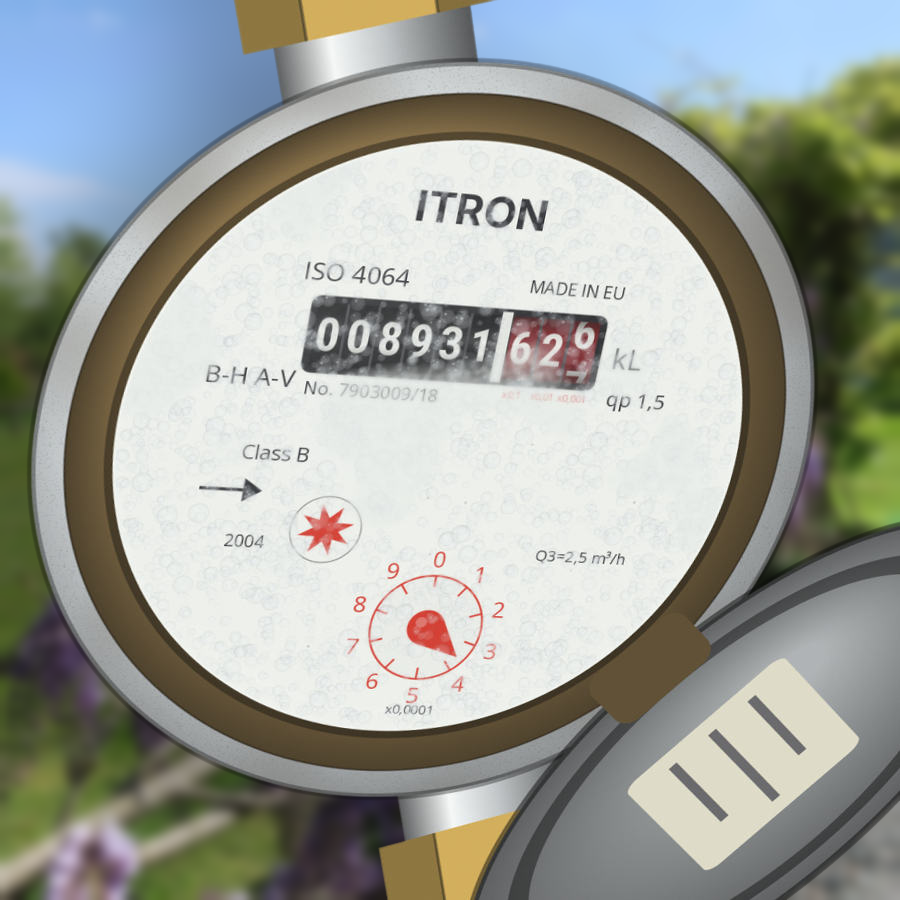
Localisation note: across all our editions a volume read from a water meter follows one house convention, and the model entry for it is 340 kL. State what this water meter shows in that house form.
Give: 8931.6263 kL
